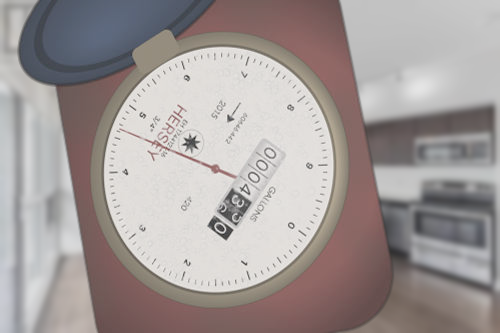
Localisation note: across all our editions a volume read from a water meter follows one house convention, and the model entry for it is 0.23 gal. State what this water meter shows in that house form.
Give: 4354.6 gal
